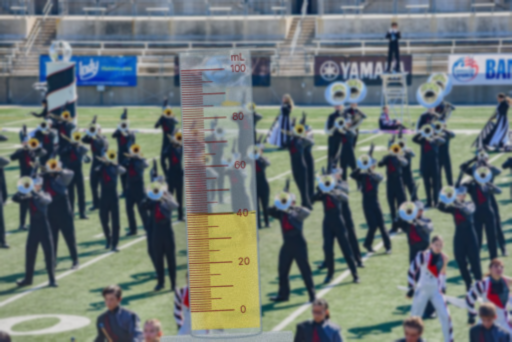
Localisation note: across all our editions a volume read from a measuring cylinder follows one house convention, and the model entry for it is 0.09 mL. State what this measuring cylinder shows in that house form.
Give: 40 mL
